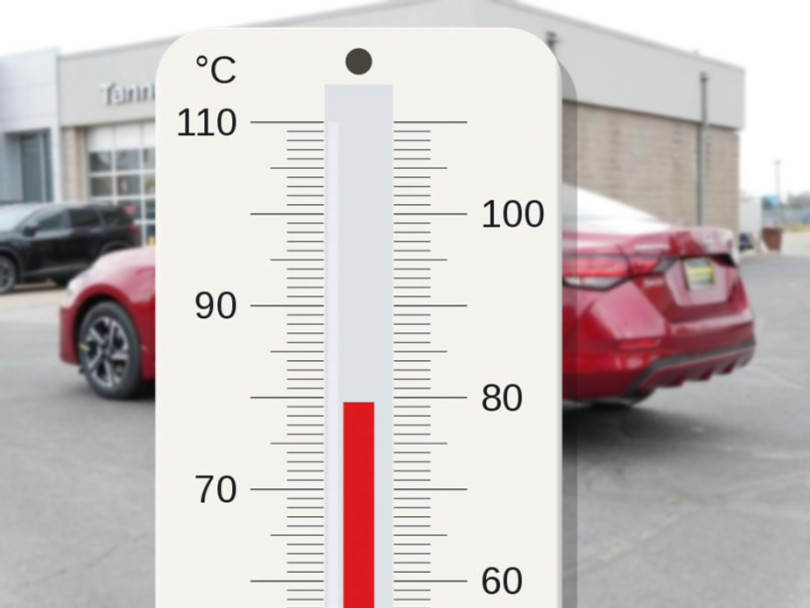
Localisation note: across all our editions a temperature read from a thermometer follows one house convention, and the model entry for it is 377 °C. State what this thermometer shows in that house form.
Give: 79.5 °C
